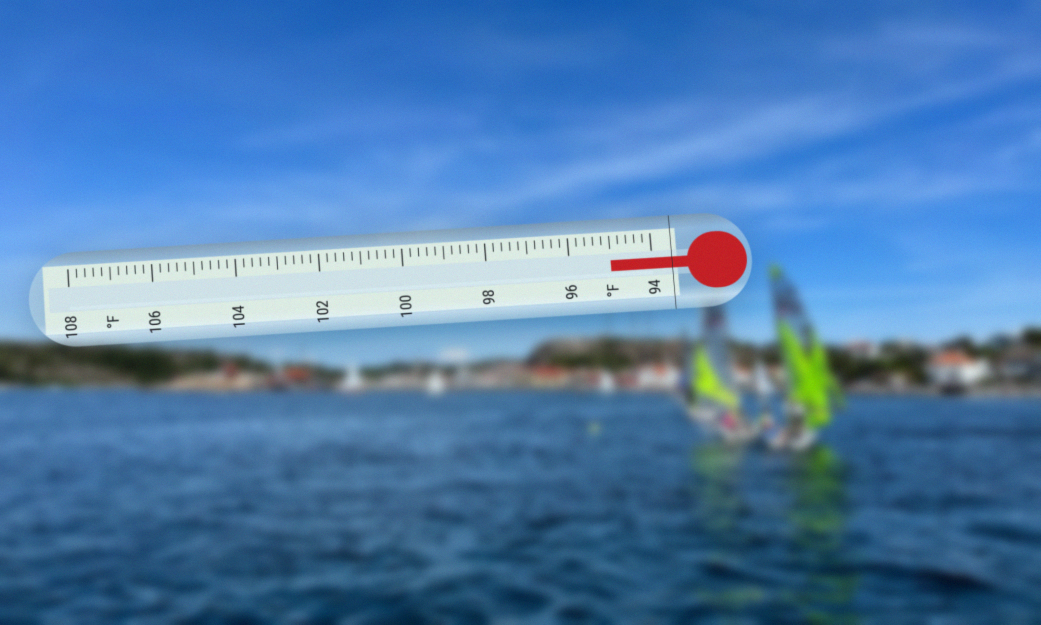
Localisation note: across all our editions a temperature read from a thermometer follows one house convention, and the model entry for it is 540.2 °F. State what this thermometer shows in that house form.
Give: 95 °F
